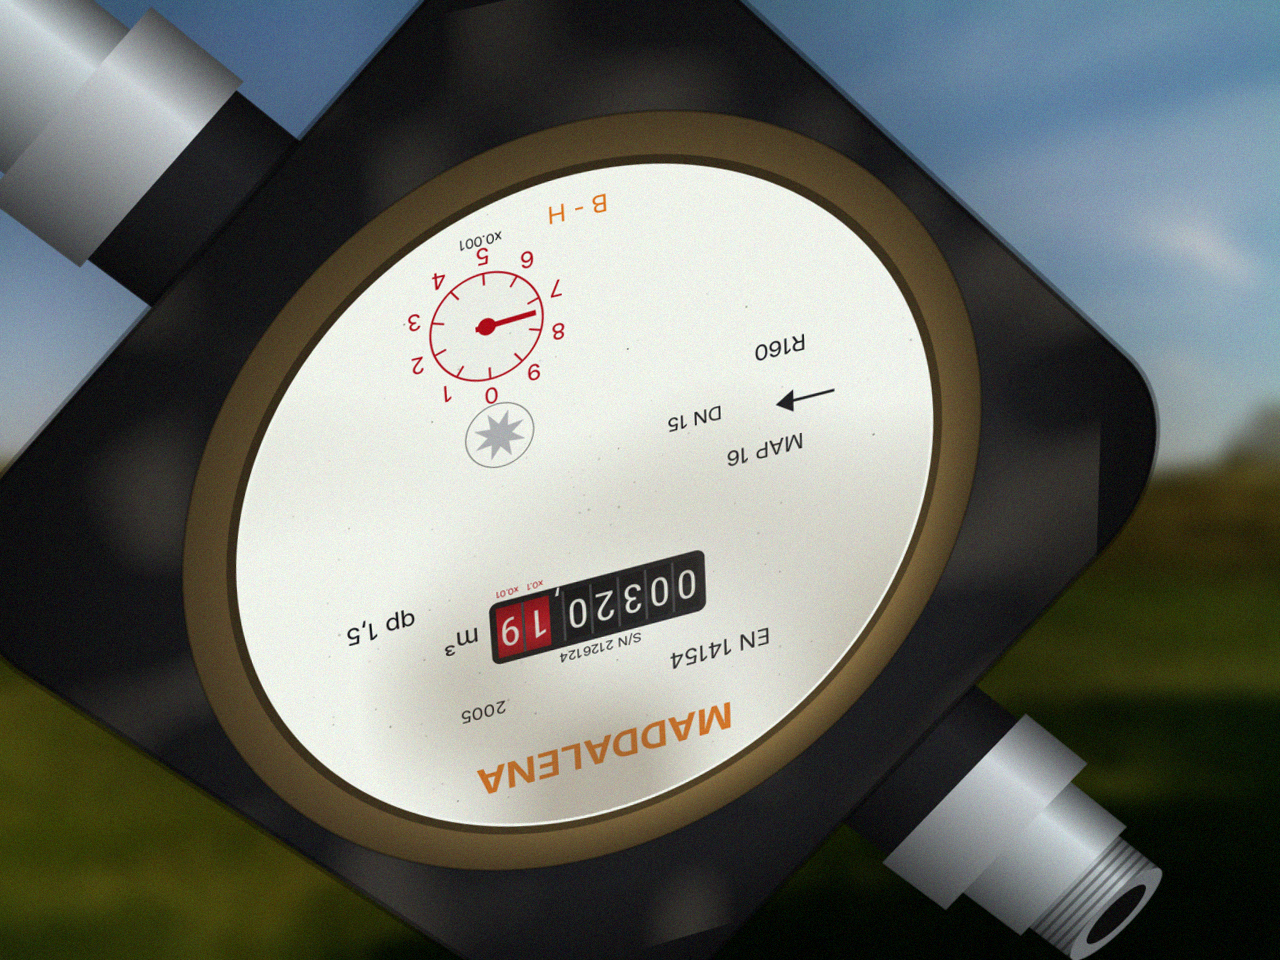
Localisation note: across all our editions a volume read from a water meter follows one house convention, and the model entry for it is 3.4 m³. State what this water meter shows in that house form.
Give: 320.197 m³
